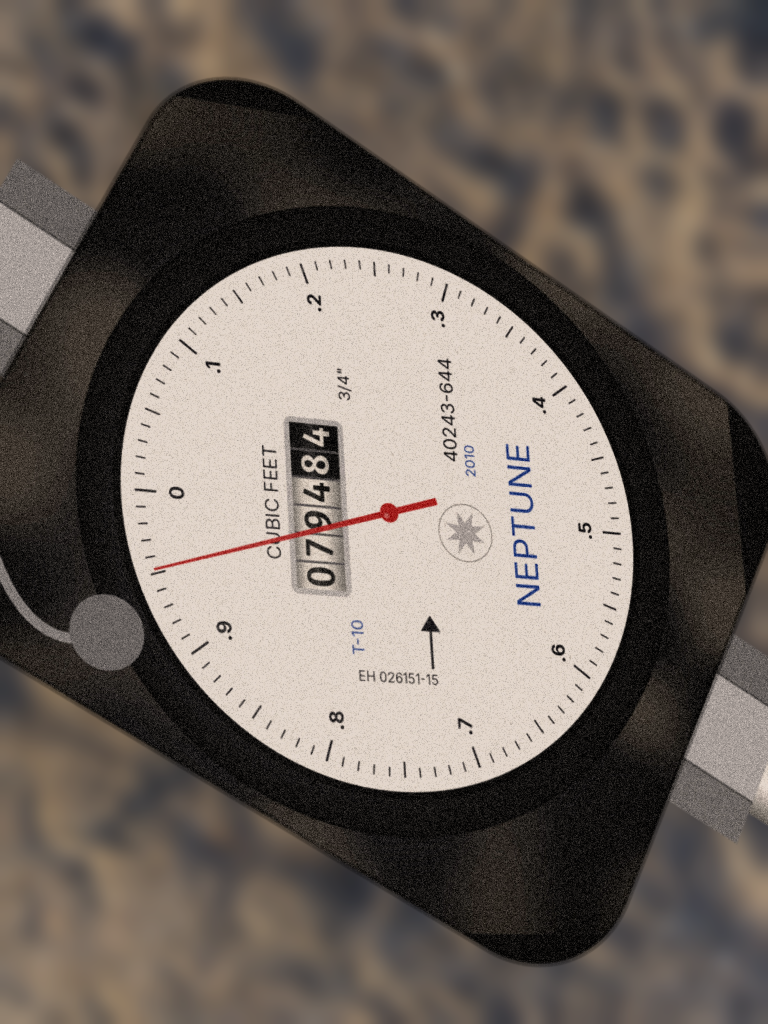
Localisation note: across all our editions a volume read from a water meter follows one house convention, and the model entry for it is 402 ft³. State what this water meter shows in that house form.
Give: 79483.95 ft³
